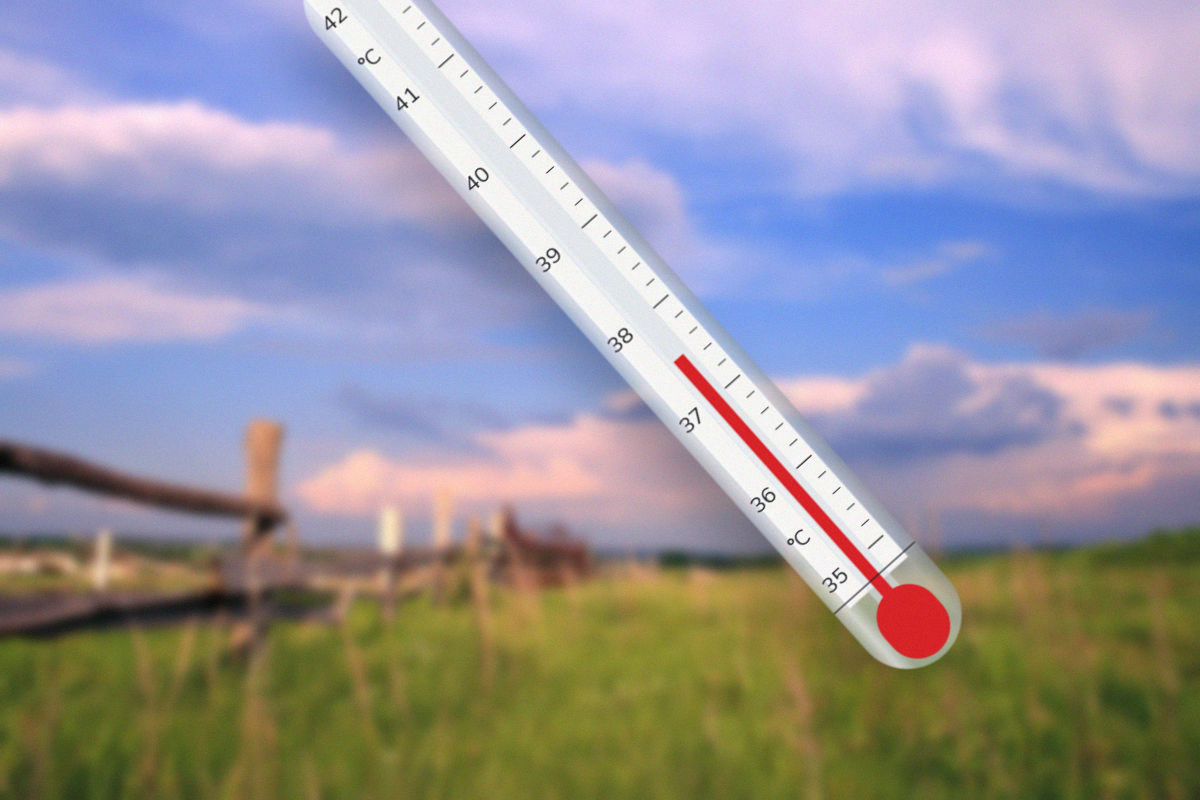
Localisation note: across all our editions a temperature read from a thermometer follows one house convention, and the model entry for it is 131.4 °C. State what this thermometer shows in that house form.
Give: 37.5 °C
